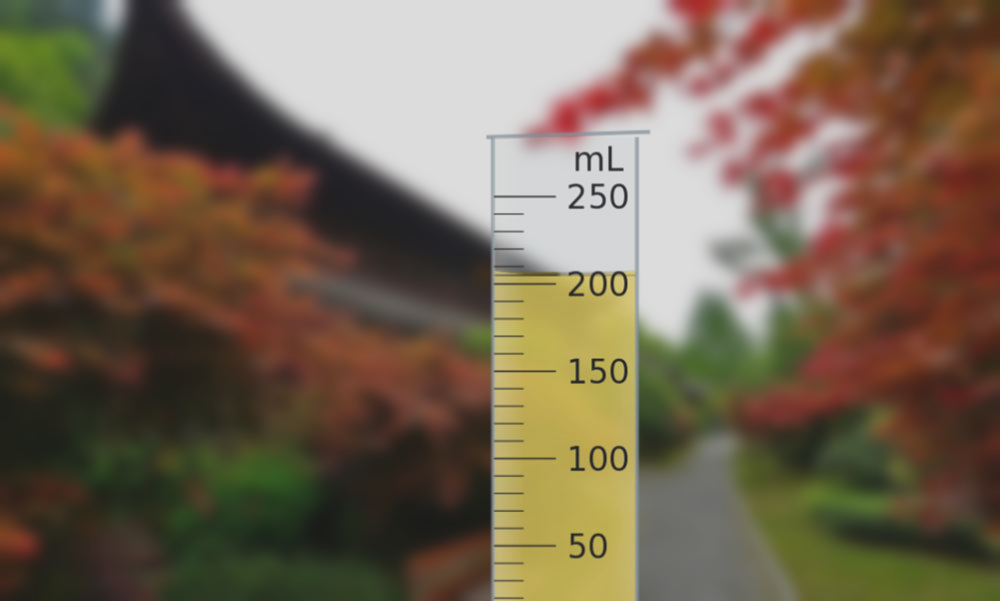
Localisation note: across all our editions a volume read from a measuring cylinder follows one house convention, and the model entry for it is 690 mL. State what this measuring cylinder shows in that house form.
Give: 205 mL
